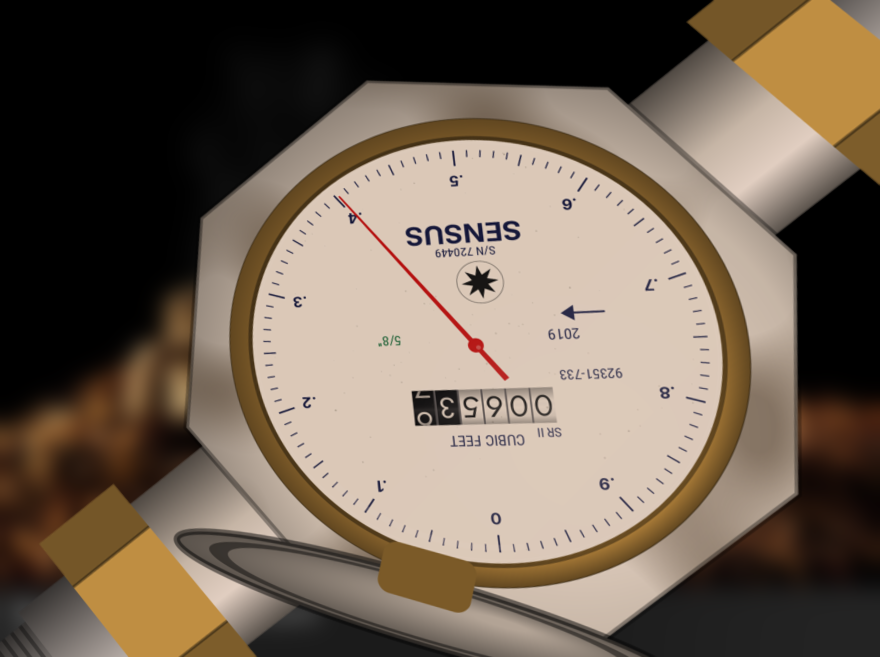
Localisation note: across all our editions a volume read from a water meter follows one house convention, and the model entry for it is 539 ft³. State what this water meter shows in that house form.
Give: 6536.40 ft³
